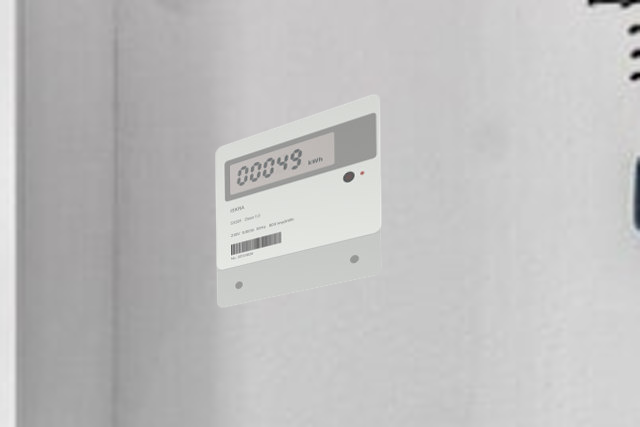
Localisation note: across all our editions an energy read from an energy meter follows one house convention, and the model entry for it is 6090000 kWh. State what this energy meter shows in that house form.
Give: 49 kWh
